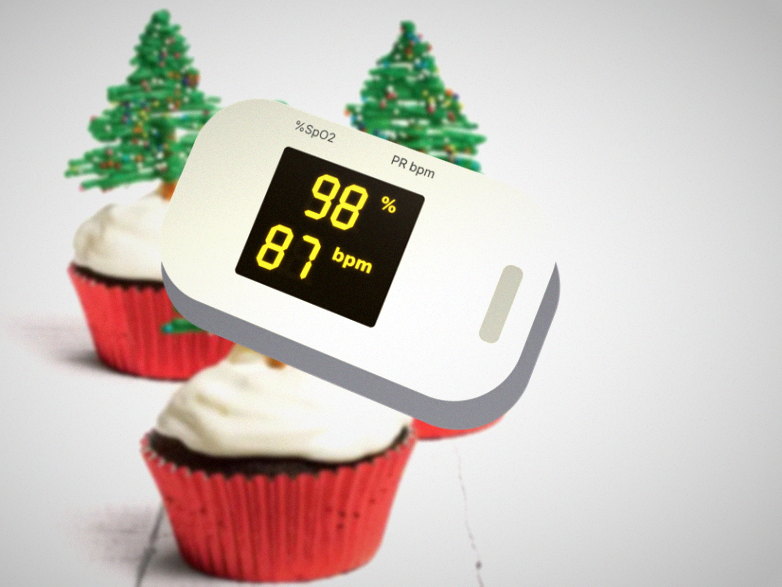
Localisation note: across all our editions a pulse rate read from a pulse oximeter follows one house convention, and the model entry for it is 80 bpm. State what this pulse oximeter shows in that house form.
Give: 87 bpm
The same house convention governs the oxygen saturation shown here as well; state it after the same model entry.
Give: 98 %
